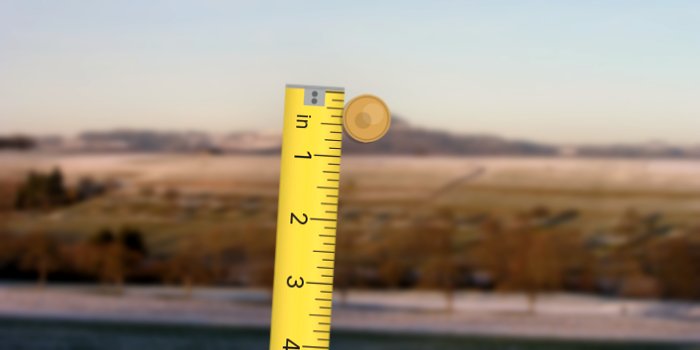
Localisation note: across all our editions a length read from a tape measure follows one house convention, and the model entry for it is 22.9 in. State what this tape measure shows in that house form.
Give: 0.75 in
